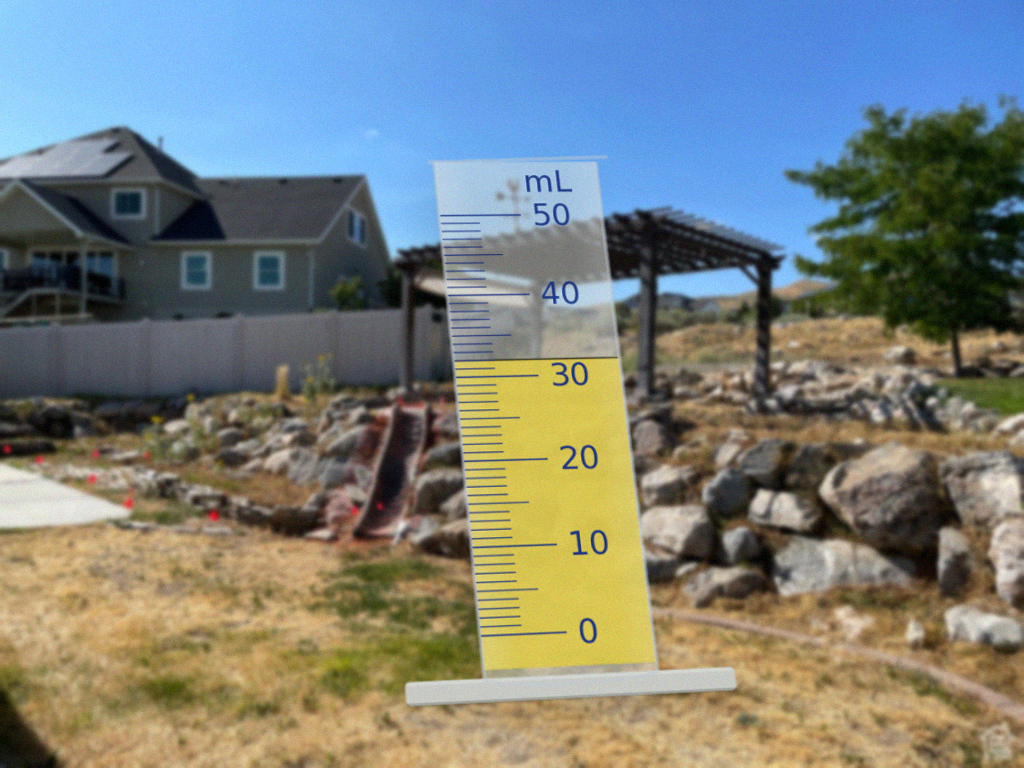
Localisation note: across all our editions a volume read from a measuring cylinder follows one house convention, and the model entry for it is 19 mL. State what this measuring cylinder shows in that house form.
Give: 32 mL
